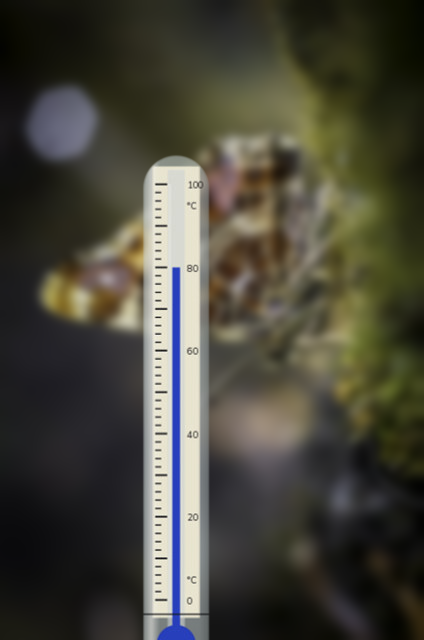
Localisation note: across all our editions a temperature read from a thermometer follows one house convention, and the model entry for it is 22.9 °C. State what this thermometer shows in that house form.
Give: 80 °C
